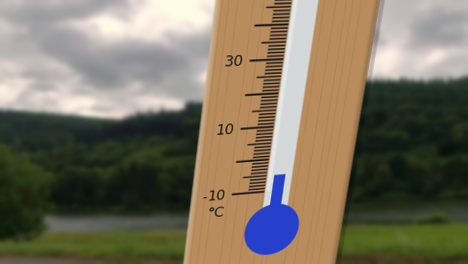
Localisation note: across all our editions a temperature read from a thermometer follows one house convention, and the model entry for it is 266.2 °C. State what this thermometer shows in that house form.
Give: -5 °C
